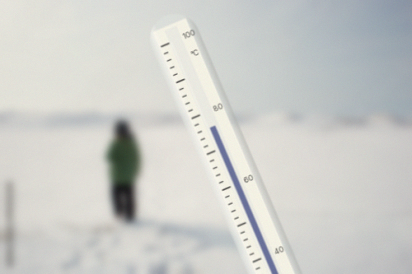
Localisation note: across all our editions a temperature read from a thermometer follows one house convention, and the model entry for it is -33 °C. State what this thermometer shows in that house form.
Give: 76 °C
